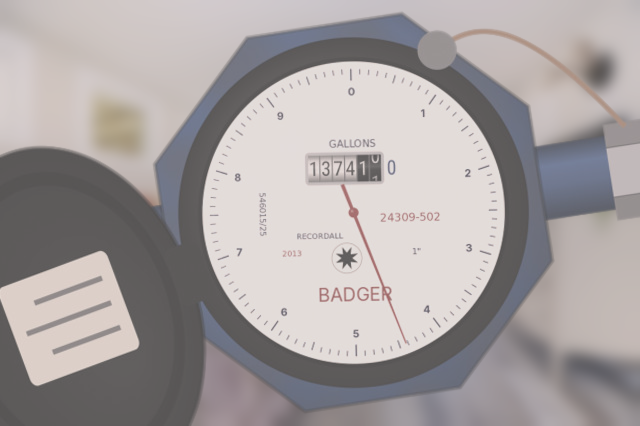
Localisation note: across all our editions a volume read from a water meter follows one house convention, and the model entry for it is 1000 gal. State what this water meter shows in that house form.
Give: 1374104.4 gal
